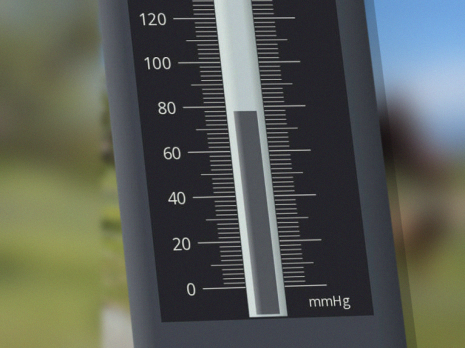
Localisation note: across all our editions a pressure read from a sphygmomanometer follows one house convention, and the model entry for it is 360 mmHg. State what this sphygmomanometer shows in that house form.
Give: 78 mmHg
